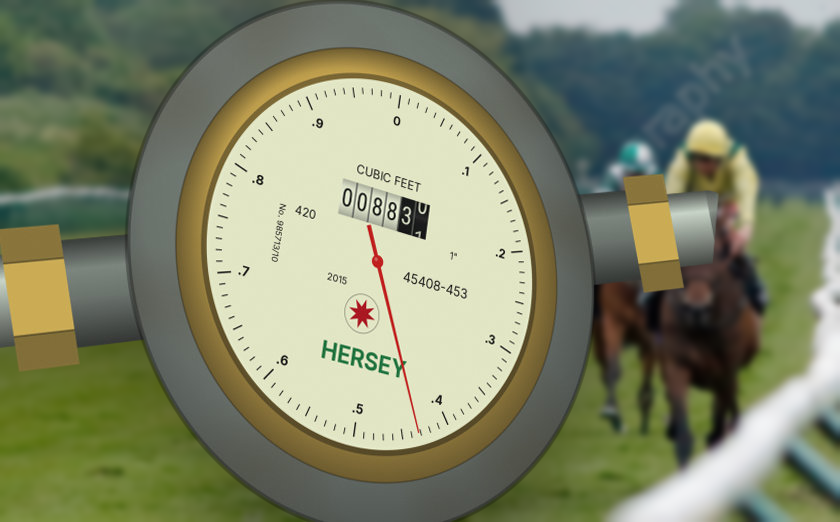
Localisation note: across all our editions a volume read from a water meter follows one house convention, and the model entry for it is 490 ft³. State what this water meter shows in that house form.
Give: 8830.43 ft³
